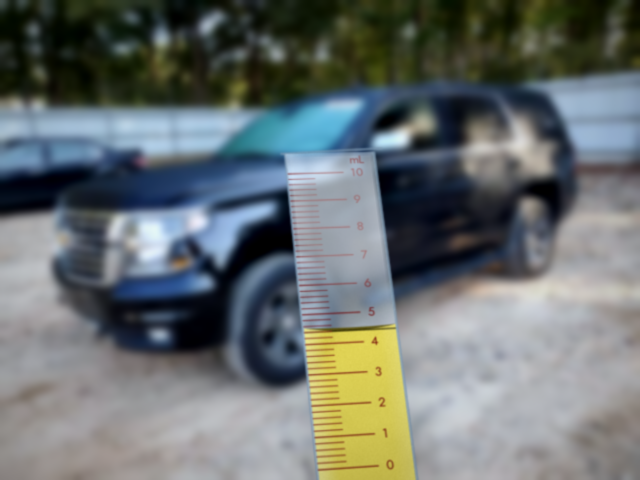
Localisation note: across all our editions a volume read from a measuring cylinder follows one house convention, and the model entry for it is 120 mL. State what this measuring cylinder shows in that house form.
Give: 4.4 mL
